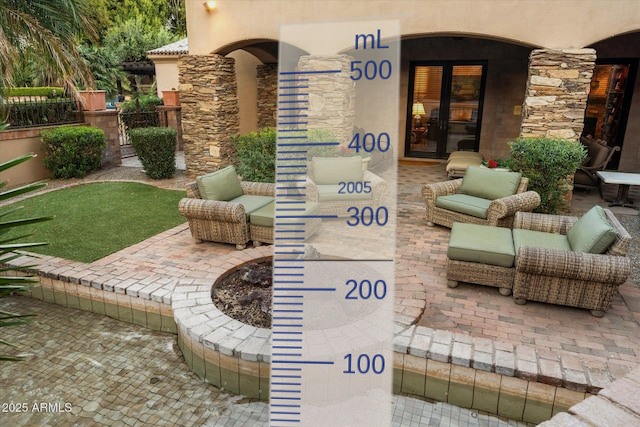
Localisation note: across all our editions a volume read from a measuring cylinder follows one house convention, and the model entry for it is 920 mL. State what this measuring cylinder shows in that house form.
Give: 240 mL
